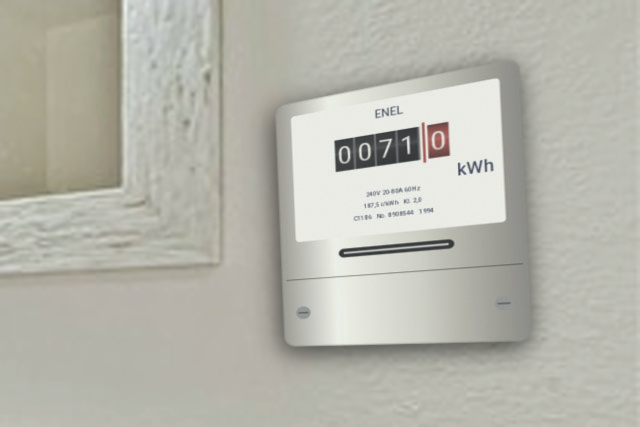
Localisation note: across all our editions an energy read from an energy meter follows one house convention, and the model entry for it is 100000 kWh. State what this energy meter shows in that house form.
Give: 71.0 kWh
